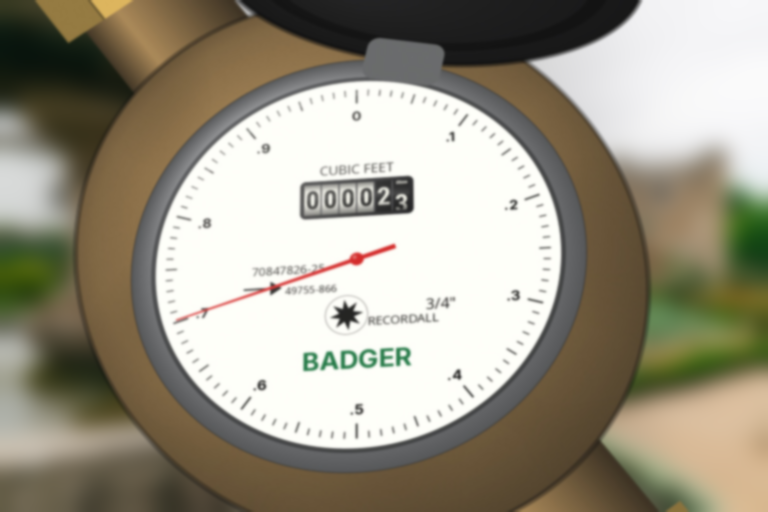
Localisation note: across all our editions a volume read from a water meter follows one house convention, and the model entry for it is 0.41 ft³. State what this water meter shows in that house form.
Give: 22.70 ft³
